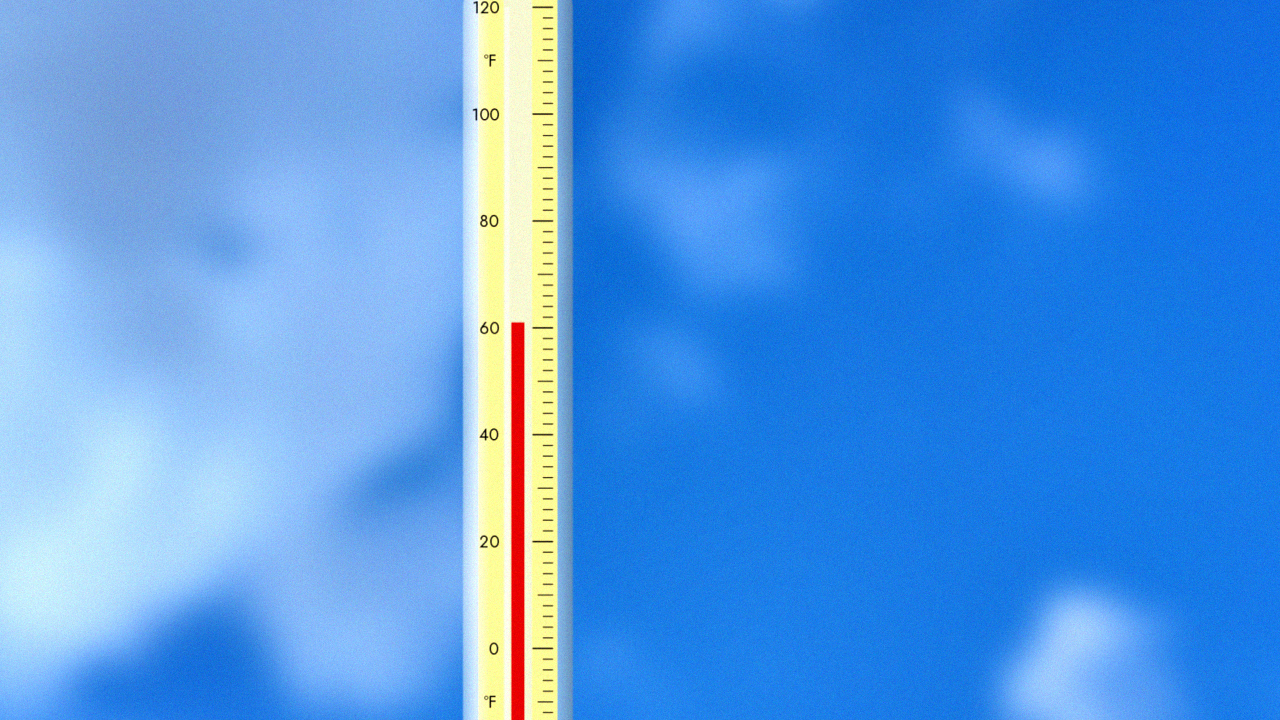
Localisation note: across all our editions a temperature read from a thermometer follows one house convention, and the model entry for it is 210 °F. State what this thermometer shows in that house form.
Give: 61 °F
